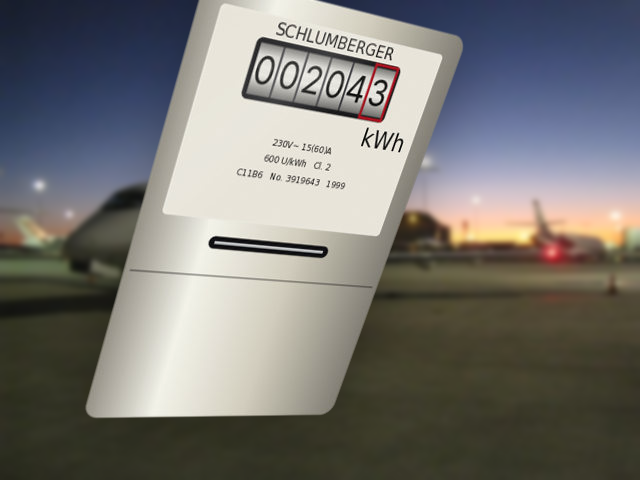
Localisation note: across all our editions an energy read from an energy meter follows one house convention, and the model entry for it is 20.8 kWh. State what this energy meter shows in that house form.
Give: 204.3 kWh
